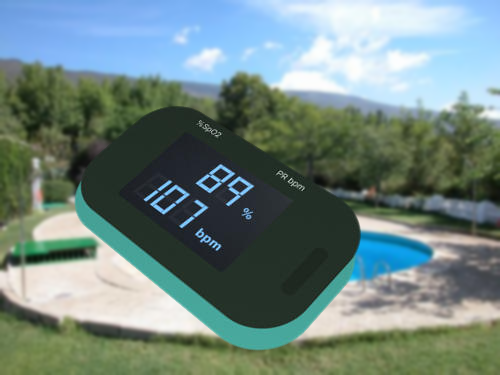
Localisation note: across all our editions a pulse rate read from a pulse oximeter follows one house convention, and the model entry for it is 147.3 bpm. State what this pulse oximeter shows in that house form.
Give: 107 bpm
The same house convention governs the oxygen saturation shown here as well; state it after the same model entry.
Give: 89 %
